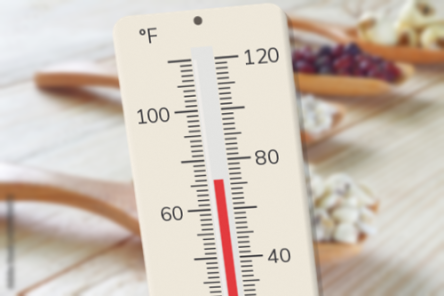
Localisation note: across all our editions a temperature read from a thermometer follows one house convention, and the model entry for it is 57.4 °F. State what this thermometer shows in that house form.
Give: 72 °F
